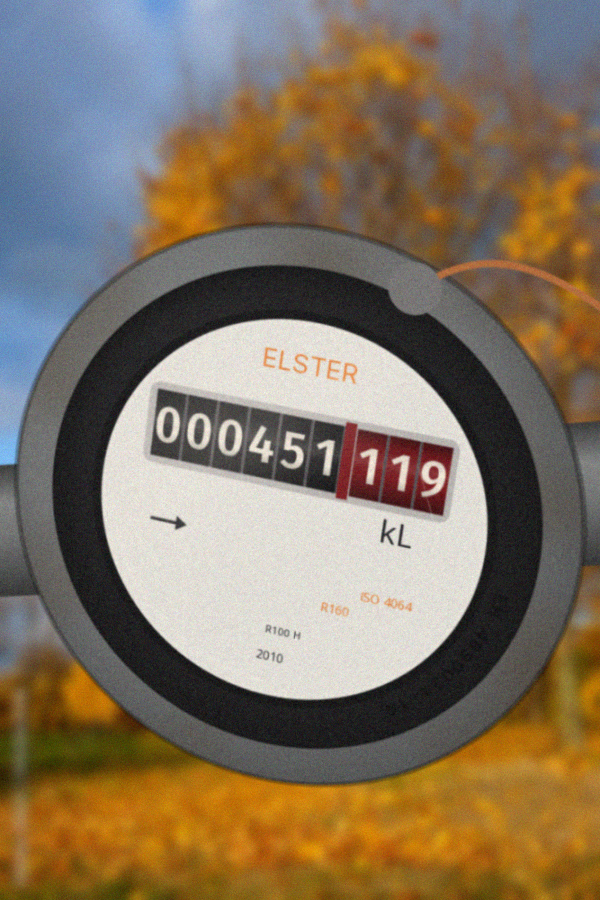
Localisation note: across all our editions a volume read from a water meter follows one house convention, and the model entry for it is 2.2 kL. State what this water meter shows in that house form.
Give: 451.119 kL
